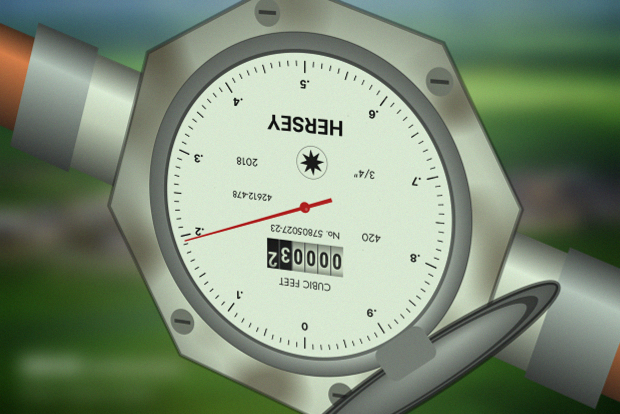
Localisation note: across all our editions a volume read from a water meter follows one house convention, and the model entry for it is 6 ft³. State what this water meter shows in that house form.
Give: 32.19 ft³
